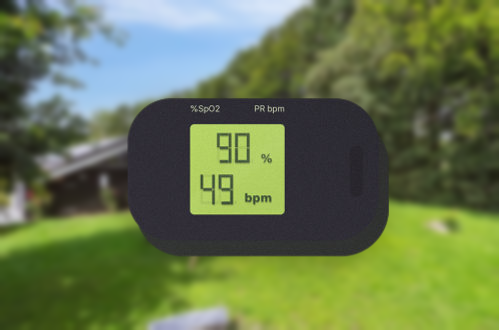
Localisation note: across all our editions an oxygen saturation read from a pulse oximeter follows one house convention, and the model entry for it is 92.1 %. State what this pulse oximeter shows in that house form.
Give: 90 %
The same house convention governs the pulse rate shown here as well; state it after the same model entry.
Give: 49 bpm
